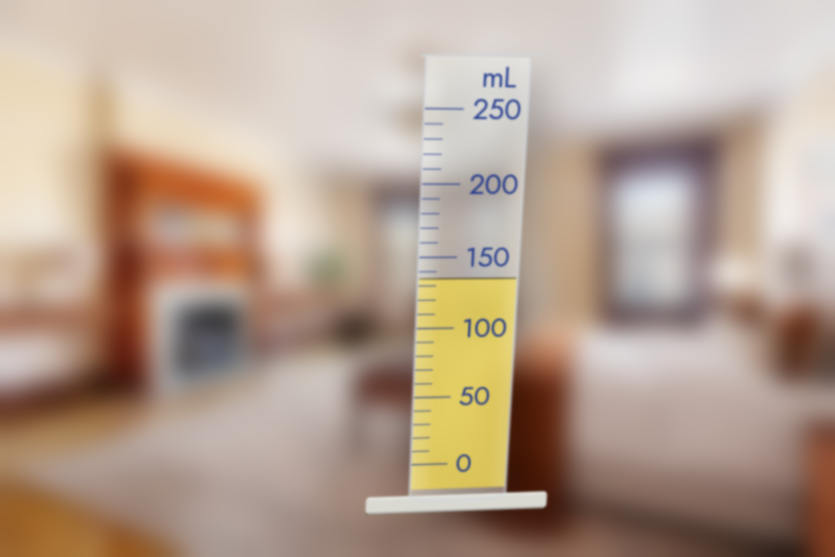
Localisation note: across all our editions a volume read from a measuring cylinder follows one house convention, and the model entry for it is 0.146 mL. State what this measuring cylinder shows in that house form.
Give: 135 mL
